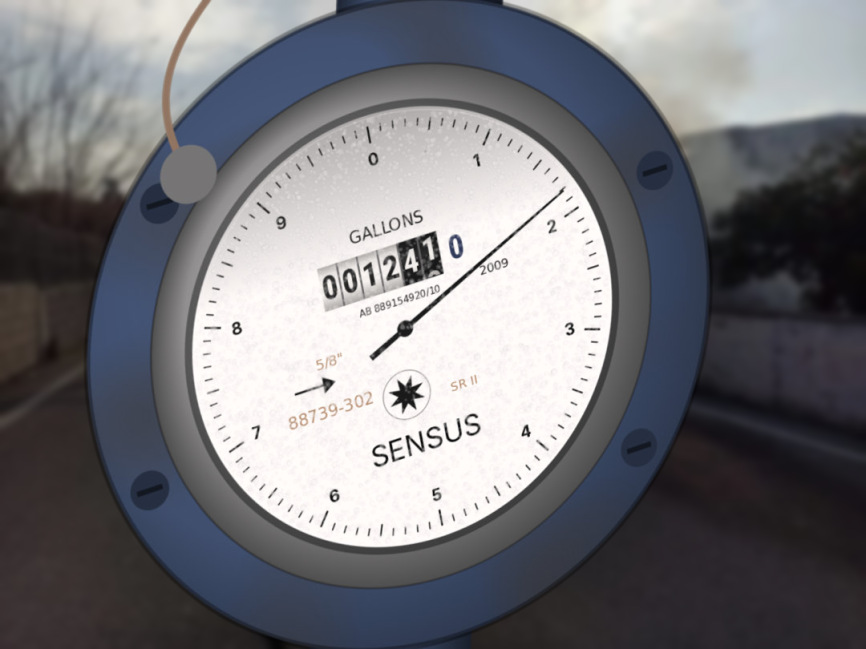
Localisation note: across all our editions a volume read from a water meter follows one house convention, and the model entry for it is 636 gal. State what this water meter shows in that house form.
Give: 12411.8 gal
